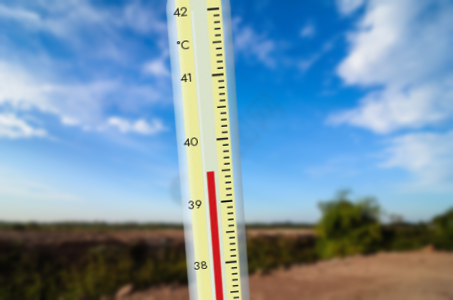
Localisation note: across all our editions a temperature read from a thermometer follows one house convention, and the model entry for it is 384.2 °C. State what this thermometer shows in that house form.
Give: 39.5 °C
